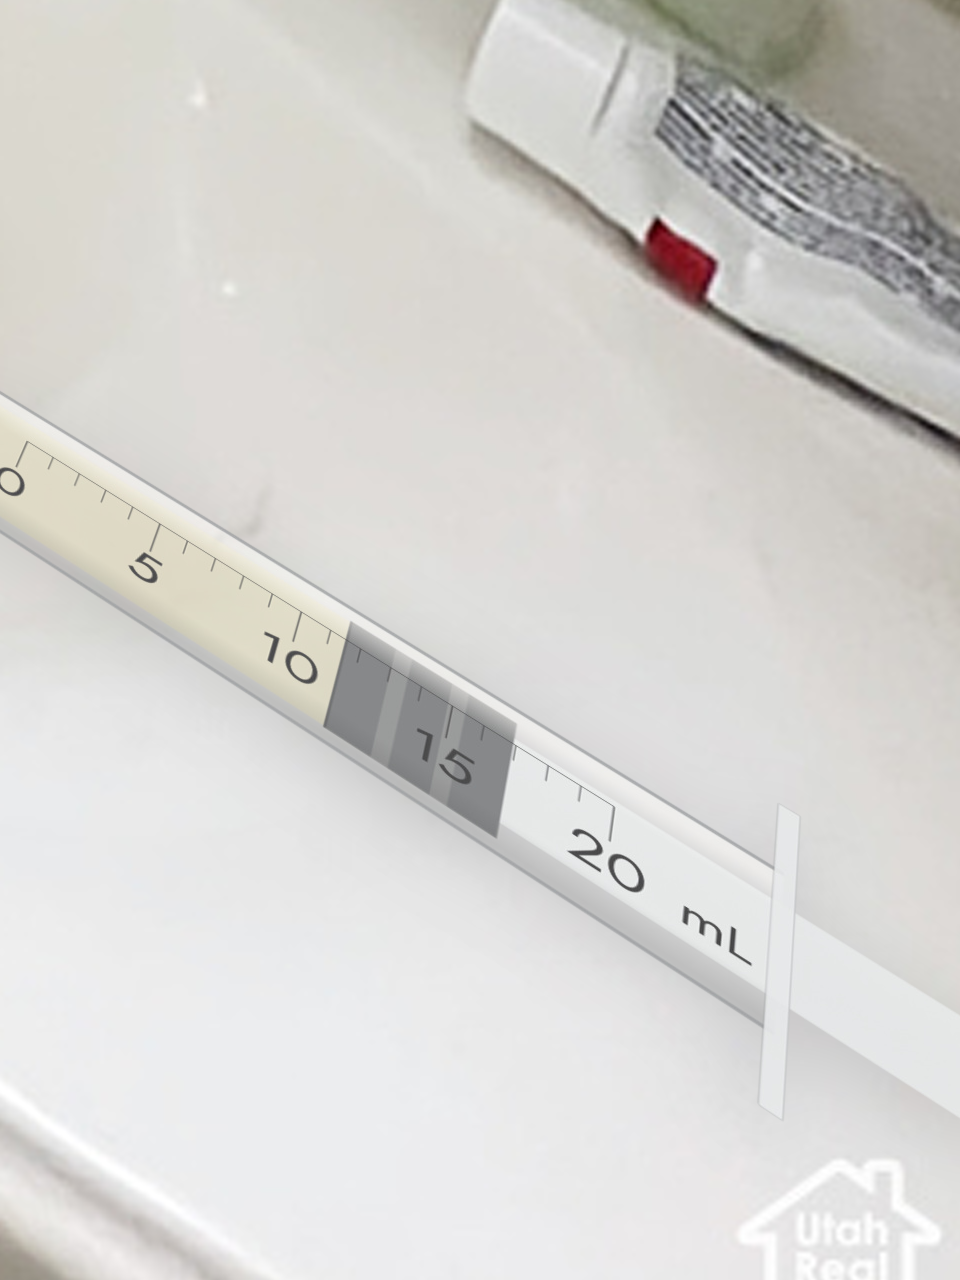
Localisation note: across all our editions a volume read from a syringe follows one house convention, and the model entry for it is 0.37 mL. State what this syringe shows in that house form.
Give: 11.5 mL
